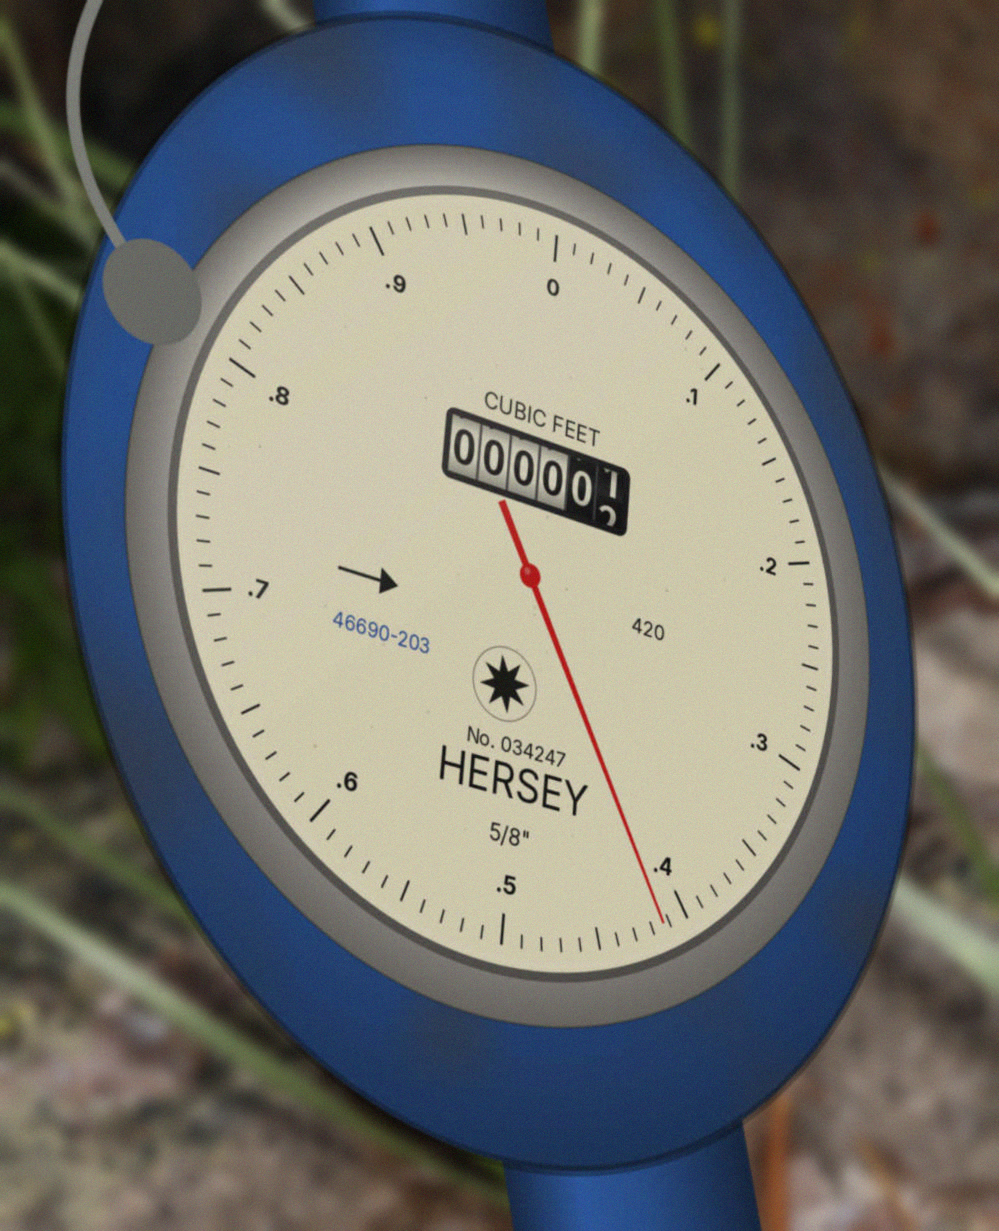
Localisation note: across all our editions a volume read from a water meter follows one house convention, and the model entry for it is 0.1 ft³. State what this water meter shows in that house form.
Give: 1.41 ft³
